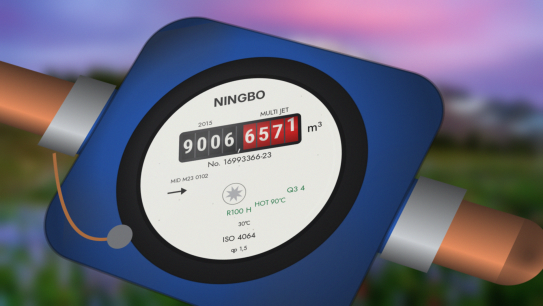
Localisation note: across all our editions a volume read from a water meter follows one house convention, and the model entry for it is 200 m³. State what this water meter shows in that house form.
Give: 9006.6571 m³
